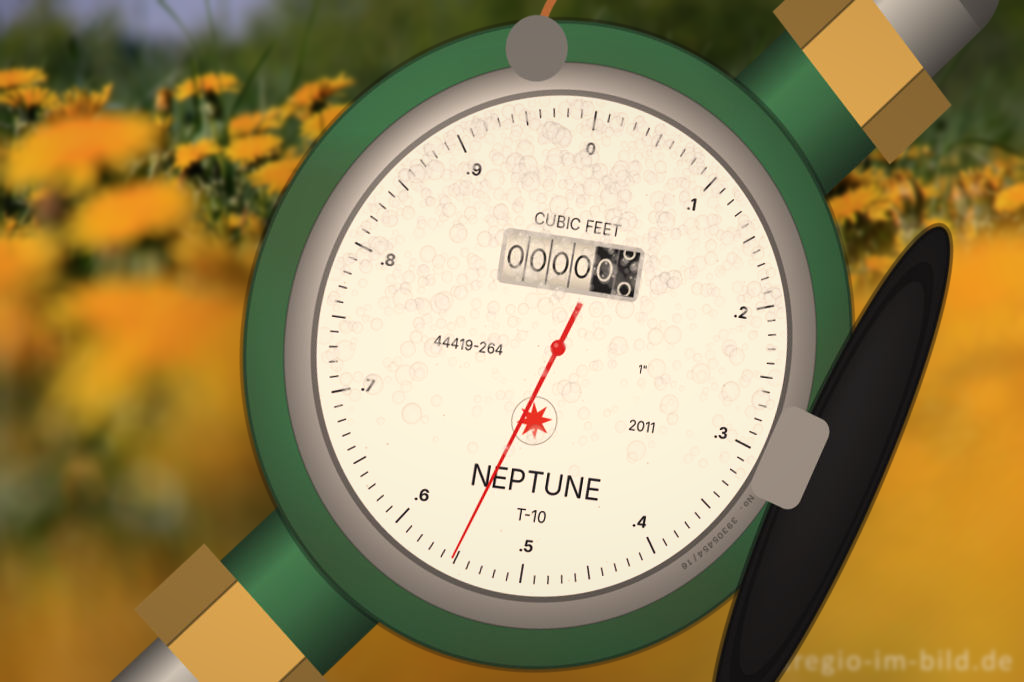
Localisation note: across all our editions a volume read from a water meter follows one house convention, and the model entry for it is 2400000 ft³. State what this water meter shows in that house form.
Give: 8.55 ft³
